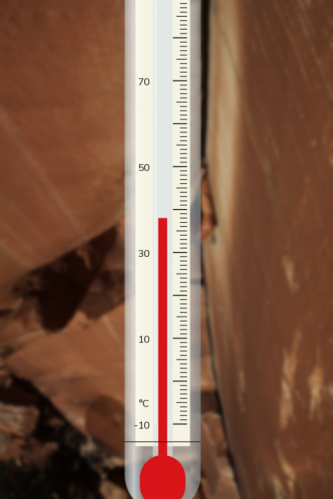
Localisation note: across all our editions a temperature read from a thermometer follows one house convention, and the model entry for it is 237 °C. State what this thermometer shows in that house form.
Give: 38 °C
